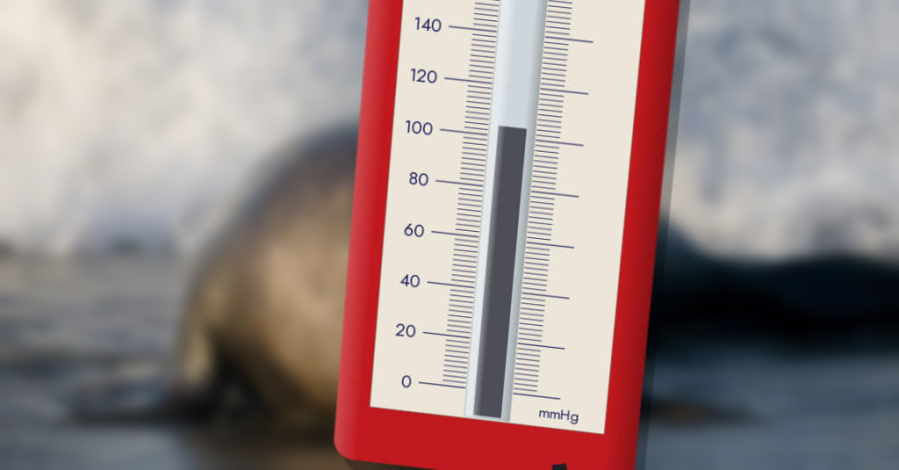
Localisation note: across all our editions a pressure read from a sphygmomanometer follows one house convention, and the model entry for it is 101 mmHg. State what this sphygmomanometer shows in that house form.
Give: 104 mmHg
